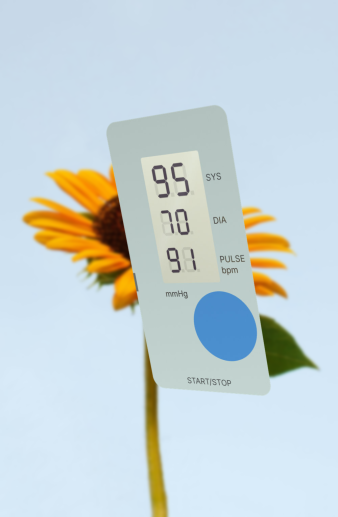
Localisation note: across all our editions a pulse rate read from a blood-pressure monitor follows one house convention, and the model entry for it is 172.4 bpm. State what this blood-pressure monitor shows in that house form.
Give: 91 bpm
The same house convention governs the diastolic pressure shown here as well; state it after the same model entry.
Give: 70 mmHg
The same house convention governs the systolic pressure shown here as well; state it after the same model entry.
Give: 95 mmHg
